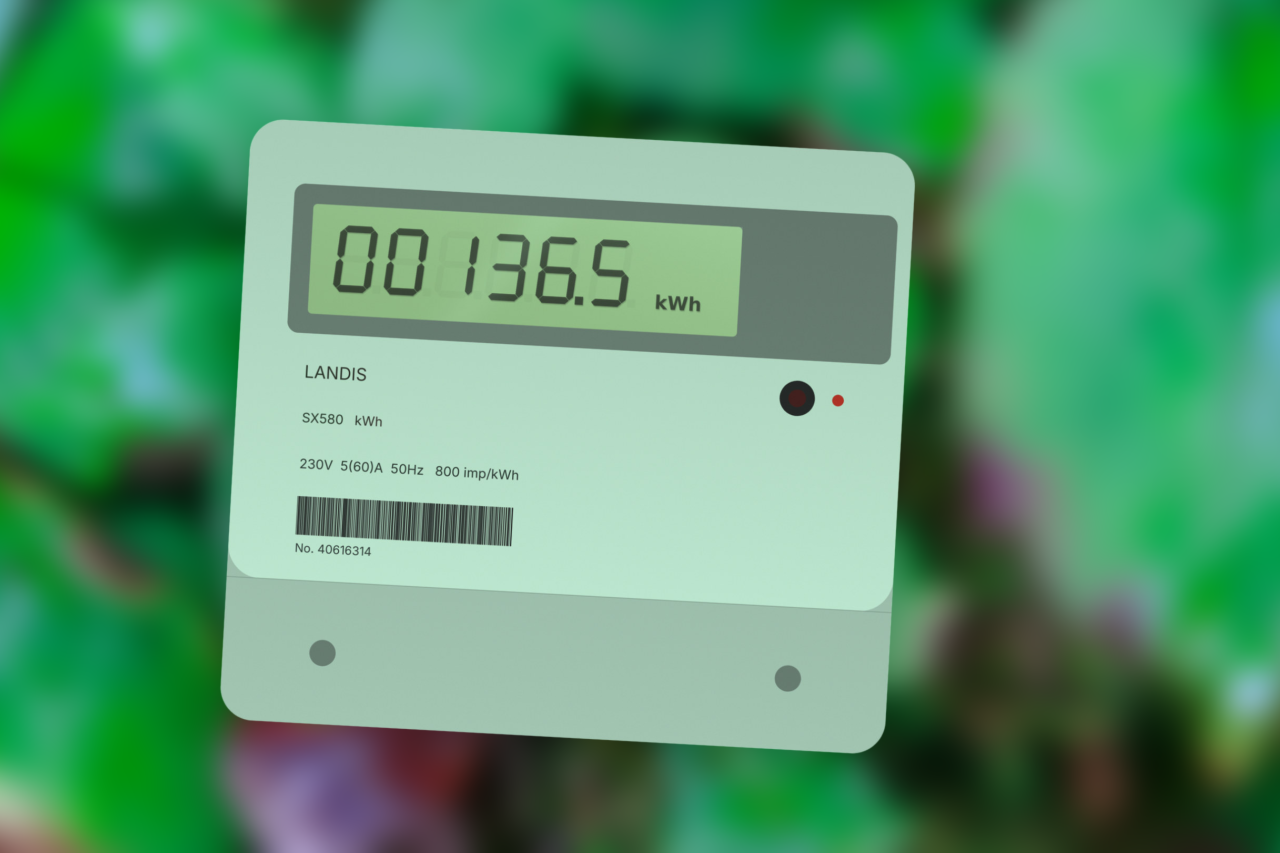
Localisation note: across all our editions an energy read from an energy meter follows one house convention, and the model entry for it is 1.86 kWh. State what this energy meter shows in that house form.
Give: 136.5 kWh
